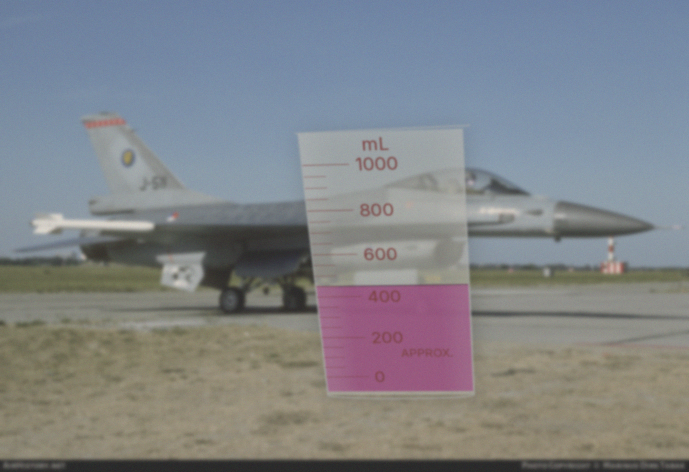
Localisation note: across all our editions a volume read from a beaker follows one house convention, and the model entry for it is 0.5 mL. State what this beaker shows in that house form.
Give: 450 mL
